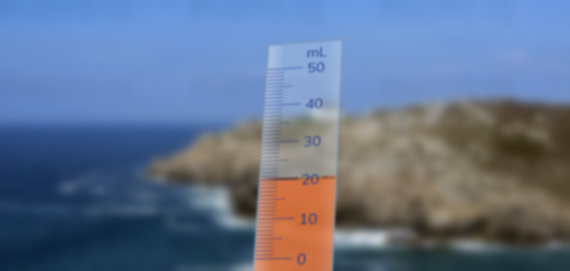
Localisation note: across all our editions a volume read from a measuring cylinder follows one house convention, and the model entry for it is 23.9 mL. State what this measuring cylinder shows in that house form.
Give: 20 mL
